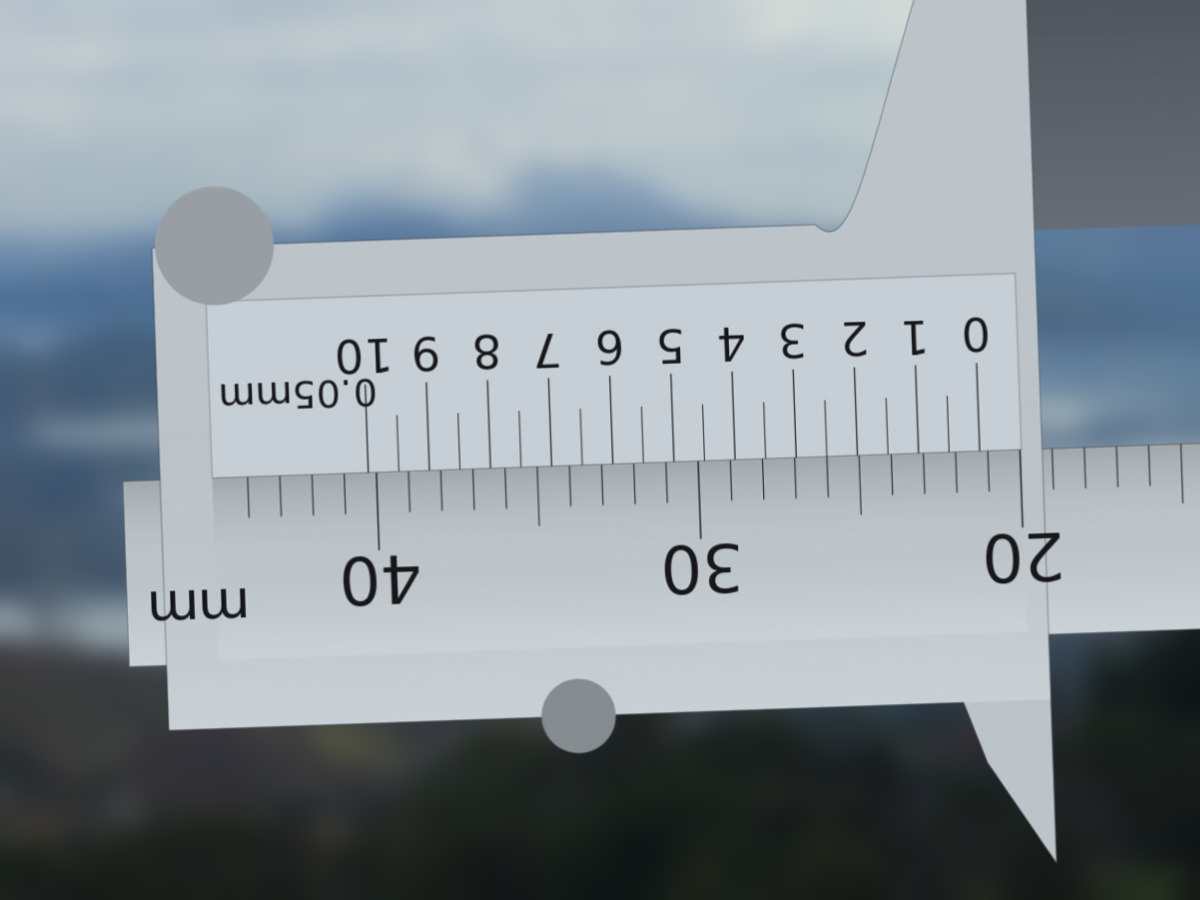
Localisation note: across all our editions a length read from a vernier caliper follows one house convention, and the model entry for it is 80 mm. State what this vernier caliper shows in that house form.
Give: 21.25 mm
